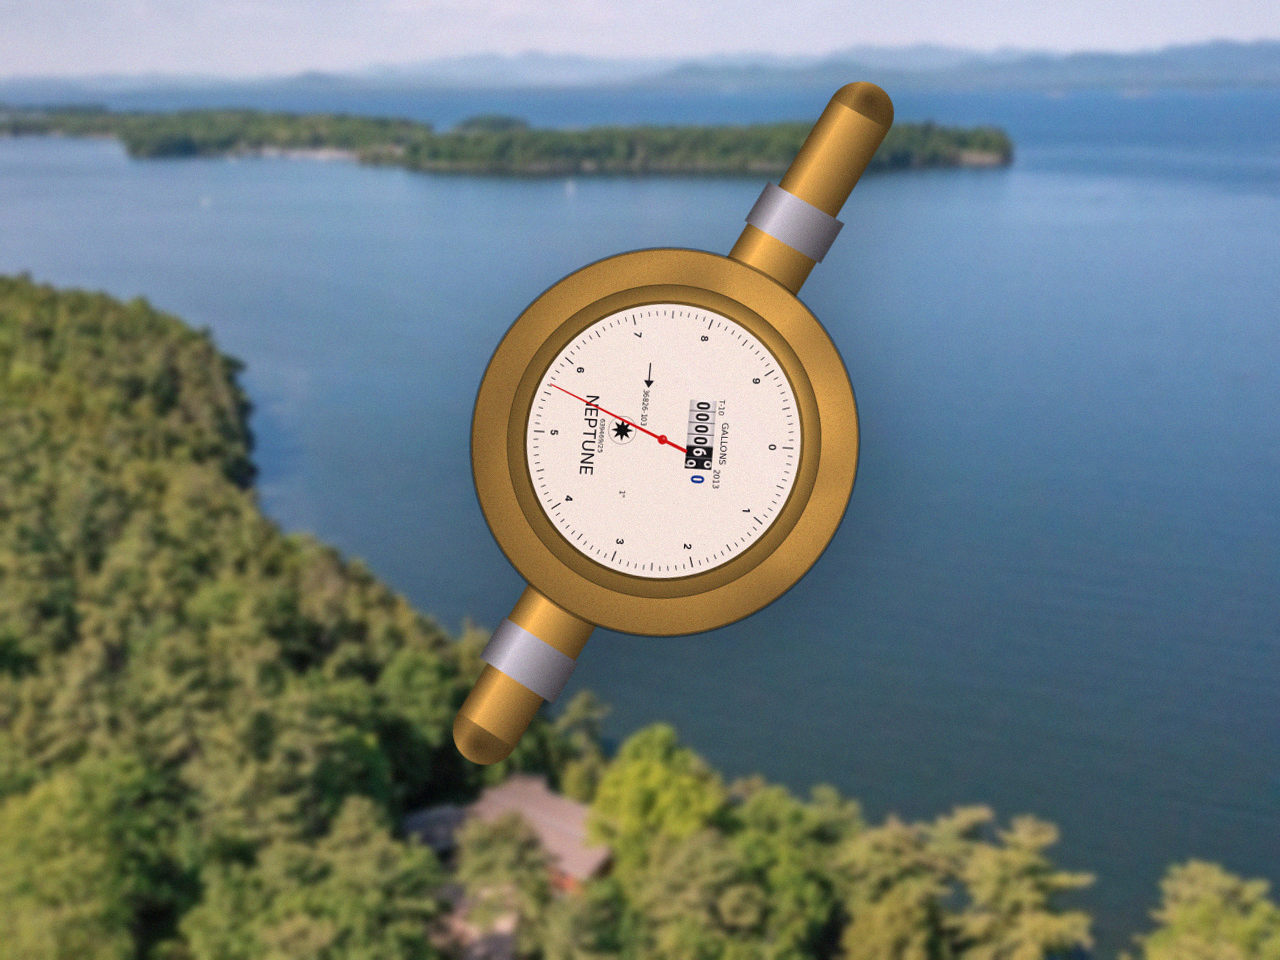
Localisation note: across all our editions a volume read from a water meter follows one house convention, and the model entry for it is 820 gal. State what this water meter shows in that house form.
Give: 685.6 gal
